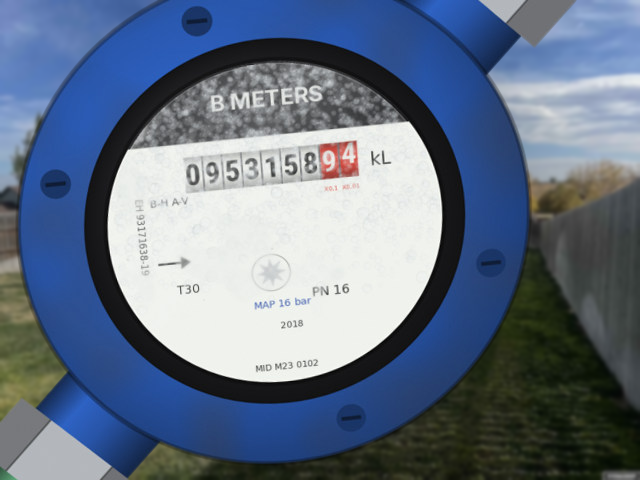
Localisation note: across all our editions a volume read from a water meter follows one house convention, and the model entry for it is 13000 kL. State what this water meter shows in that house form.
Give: 953158.94 kL
